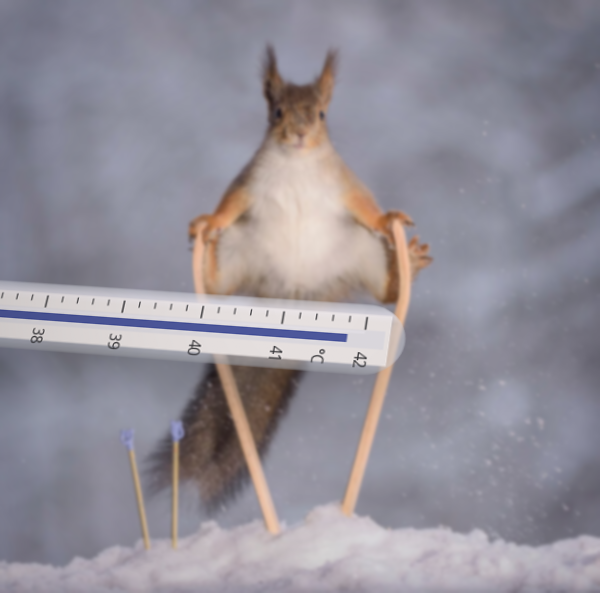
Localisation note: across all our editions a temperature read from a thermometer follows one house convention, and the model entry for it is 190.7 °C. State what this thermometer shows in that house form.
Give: 41.8 °C
